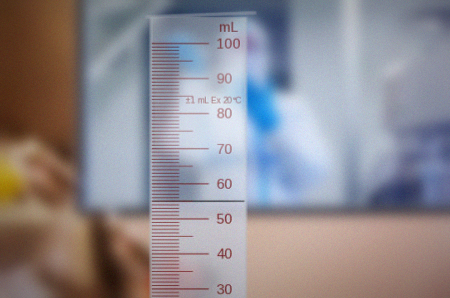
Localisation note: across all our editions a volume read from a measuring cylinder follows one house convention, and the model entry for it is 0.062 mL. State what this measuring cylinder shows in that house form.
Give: 55 mL
